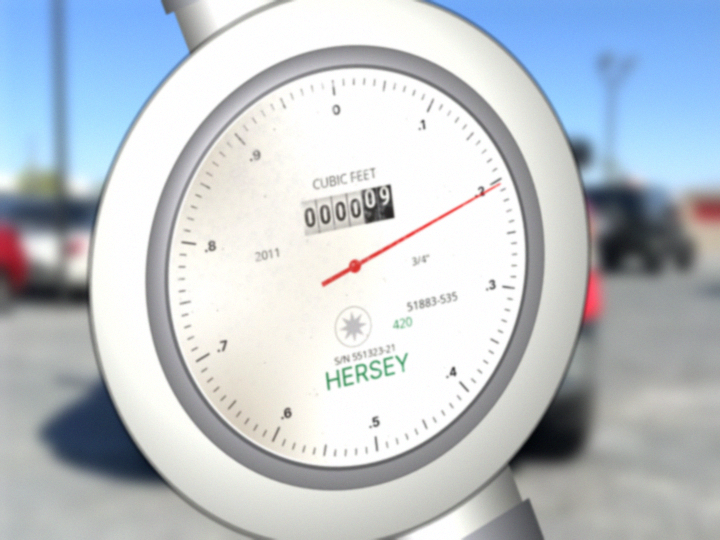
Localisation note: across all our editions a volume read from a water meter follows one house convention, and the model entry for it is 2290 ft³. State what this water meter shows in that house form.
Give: 9.20 ft³
